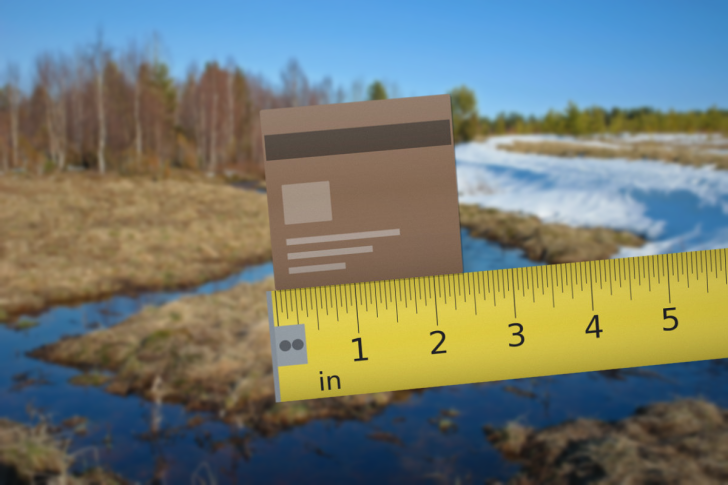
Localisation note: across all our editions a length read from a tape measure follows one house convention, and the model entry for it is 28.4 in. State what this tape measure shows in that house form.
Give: 2.375 in
